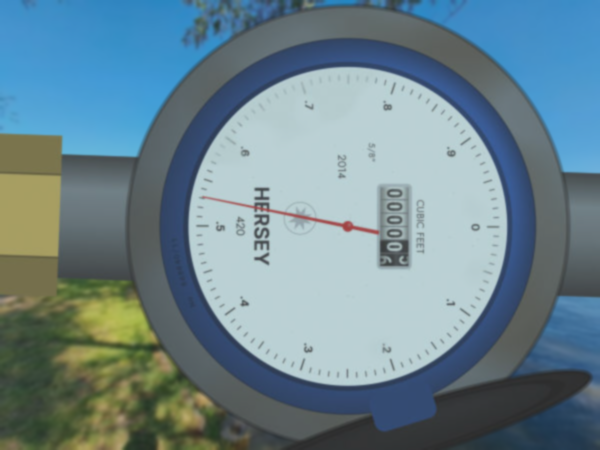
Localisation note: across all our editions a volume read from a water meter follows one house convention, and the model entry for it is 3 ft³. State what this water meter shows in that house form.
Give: 5.53 ft³
